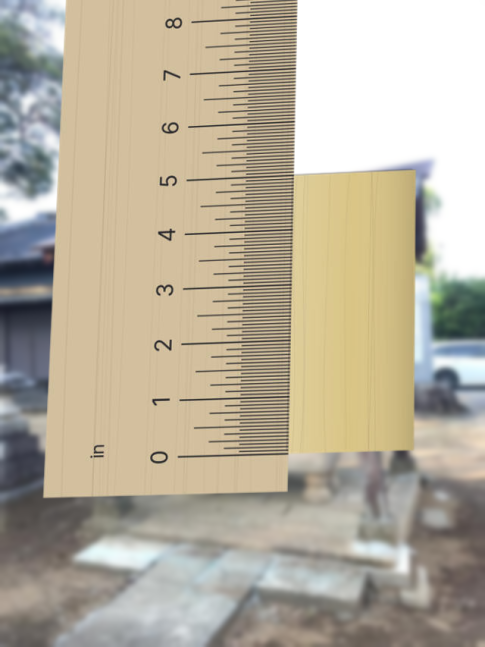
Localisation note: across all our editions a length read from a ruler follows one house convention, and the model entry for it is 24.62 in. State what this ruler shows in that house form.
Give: 5 in
